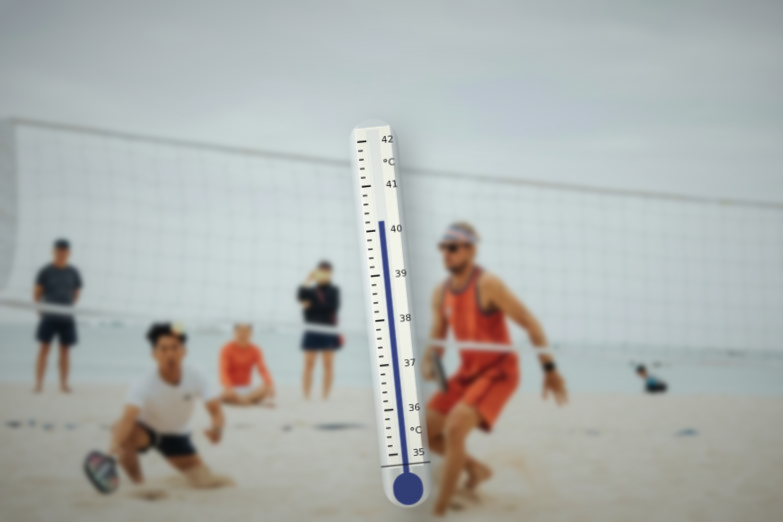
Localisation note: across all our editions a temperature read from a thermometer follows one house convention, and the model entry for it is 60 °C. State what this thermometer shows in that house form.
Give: 40.2 °C
